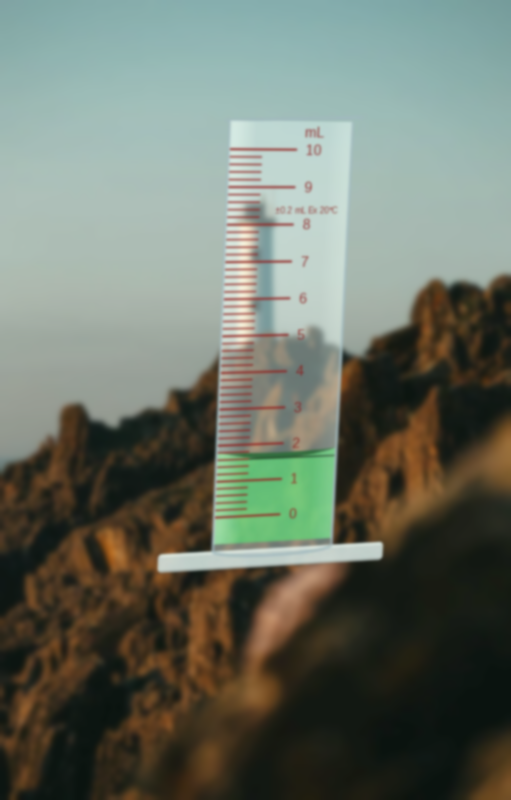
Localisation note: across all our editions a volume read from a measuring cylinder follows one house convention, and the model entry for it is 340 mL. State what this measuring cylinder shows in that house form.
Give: 1.6 mL
